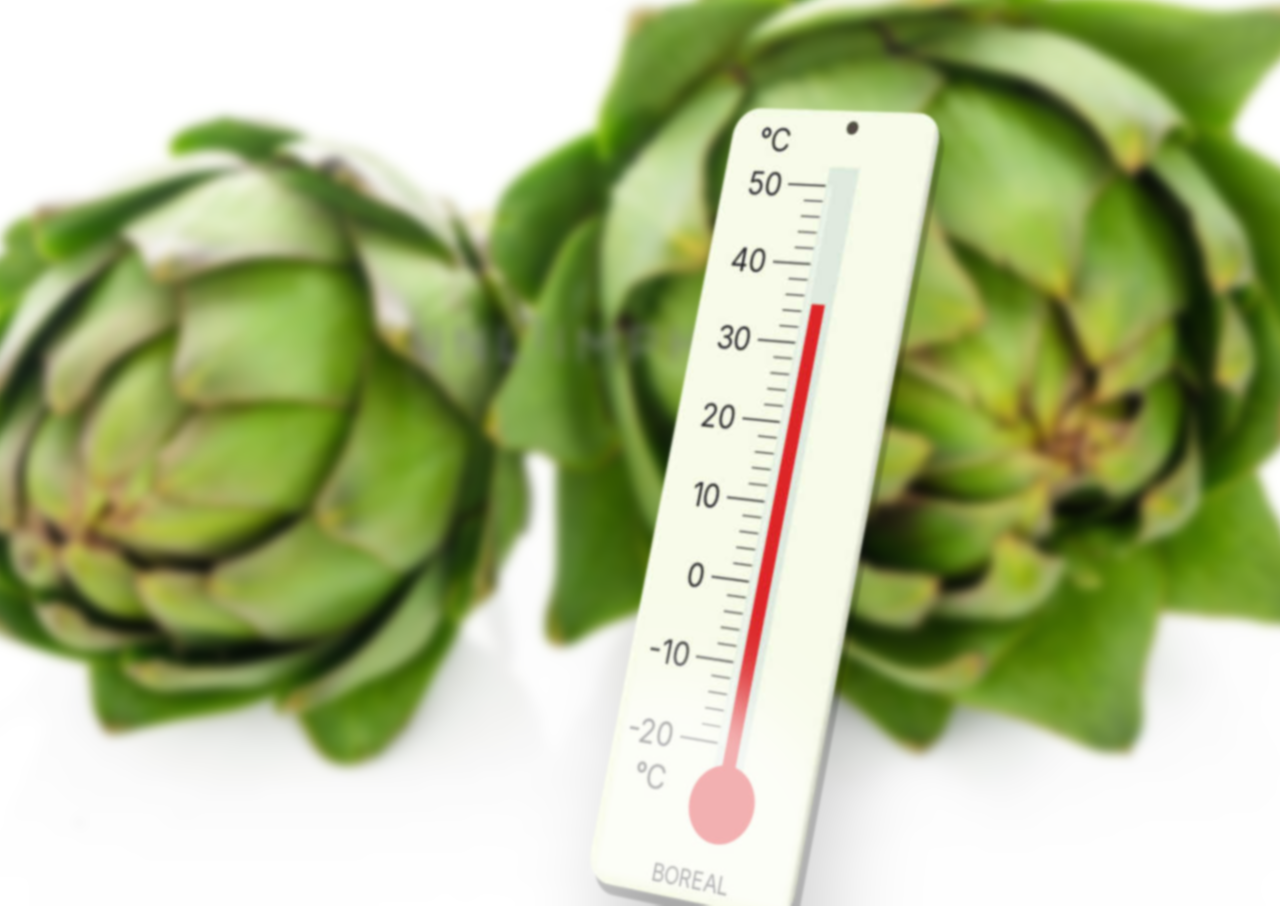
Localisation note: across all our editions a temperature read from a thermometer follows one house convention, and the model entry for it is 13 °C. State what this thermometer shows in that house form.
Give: 35 °C
